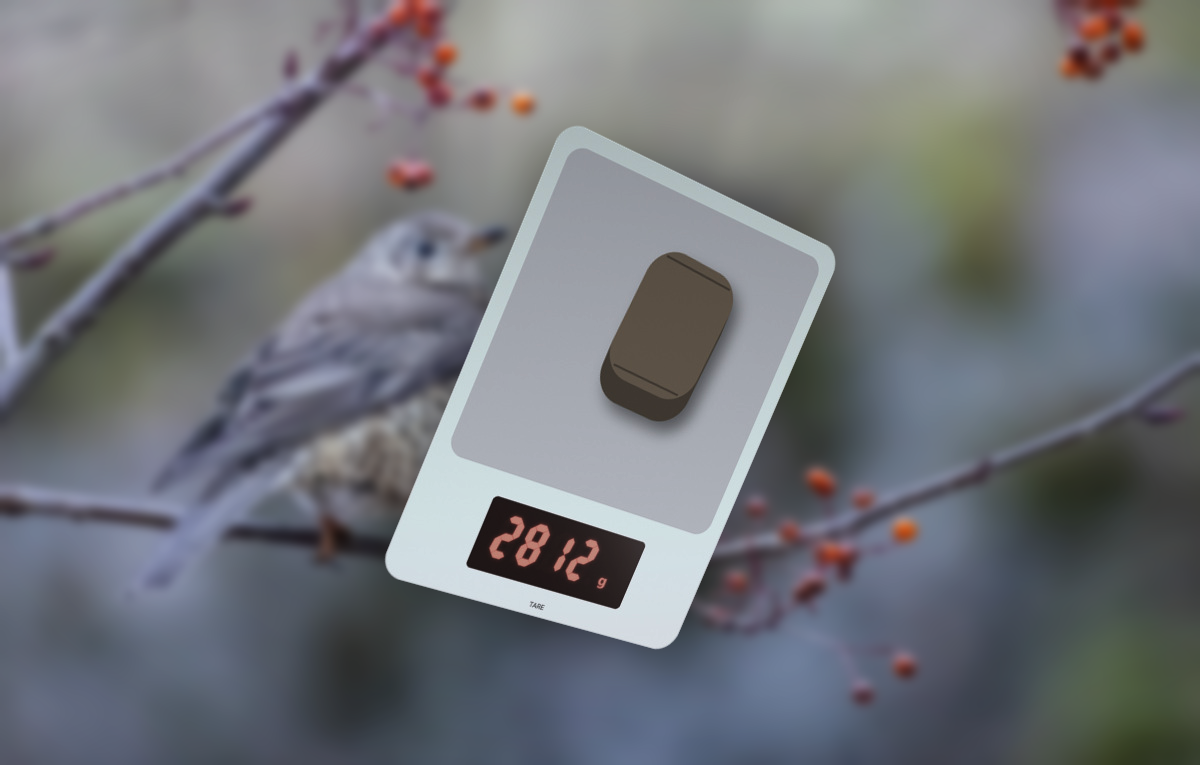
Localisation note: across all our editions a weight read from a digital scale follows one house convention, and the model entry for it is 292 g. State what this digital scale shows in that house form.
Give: 2812 g
